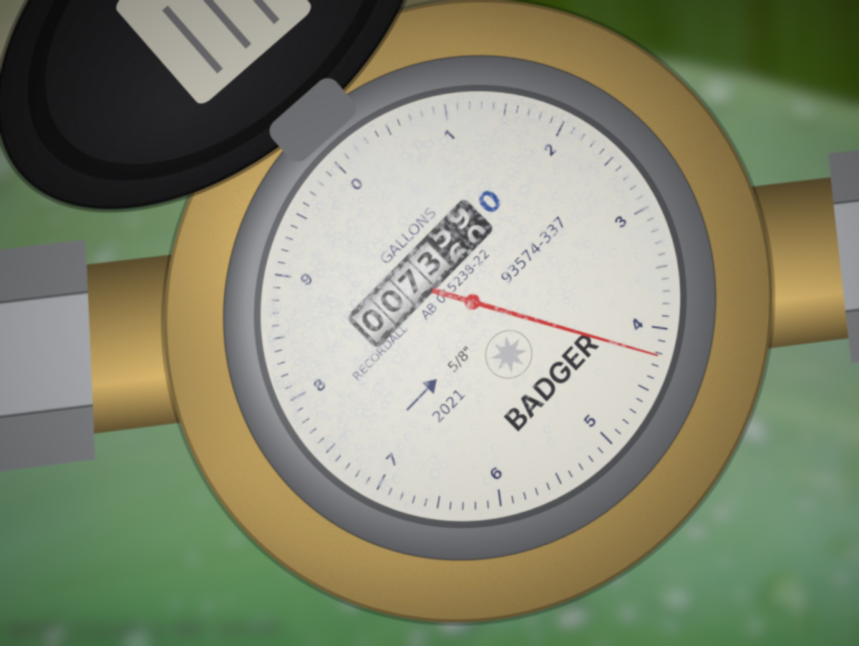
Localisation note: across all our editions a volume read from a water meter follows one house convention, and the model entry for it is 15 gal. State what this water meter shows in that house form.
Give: 73594.2 gal
